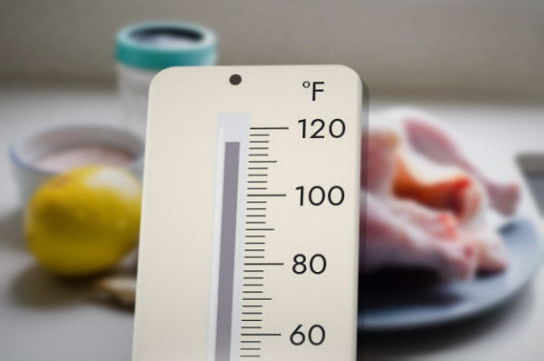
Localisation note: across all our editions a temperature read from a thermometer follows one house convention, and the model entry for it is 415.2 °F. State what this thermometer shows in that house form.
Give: 116 °F
